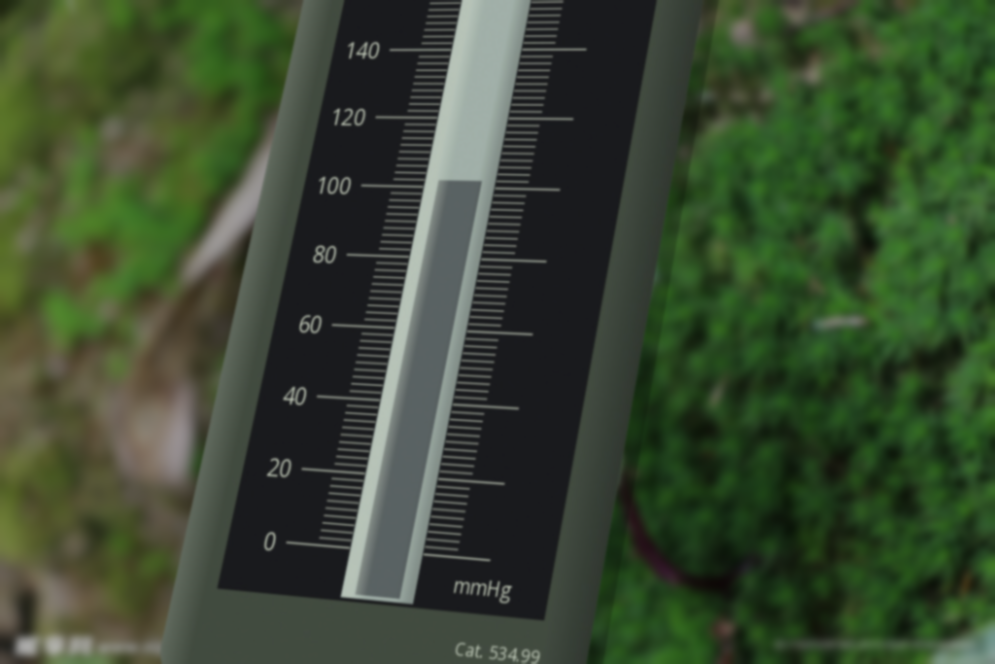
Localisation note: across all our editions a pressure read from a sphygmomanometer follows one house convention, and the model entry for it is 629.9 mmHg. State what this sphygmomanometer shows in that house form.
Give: 102 mmHg
